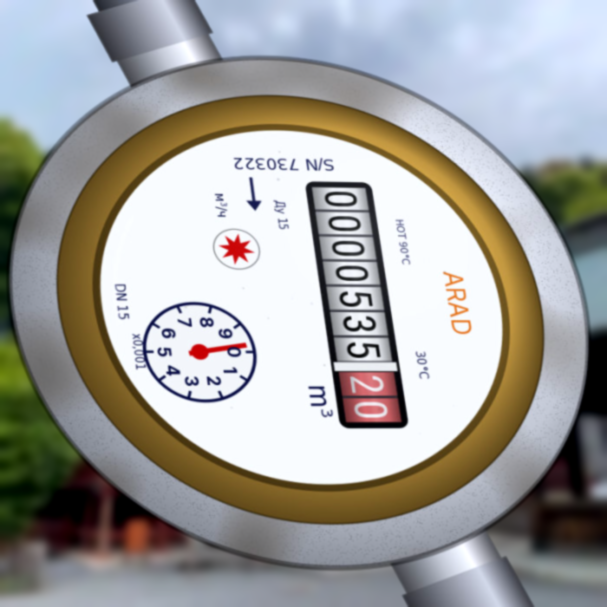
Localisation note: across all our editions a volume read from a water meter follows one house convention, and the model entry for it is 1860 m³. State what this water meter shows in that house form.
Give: 535.199 m³
